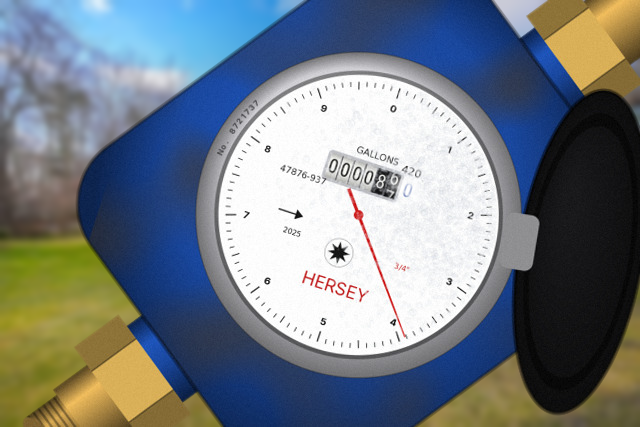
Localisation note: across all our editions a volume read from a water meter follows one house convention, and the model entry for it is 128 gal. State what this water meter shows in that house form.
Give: 863.9 gal
